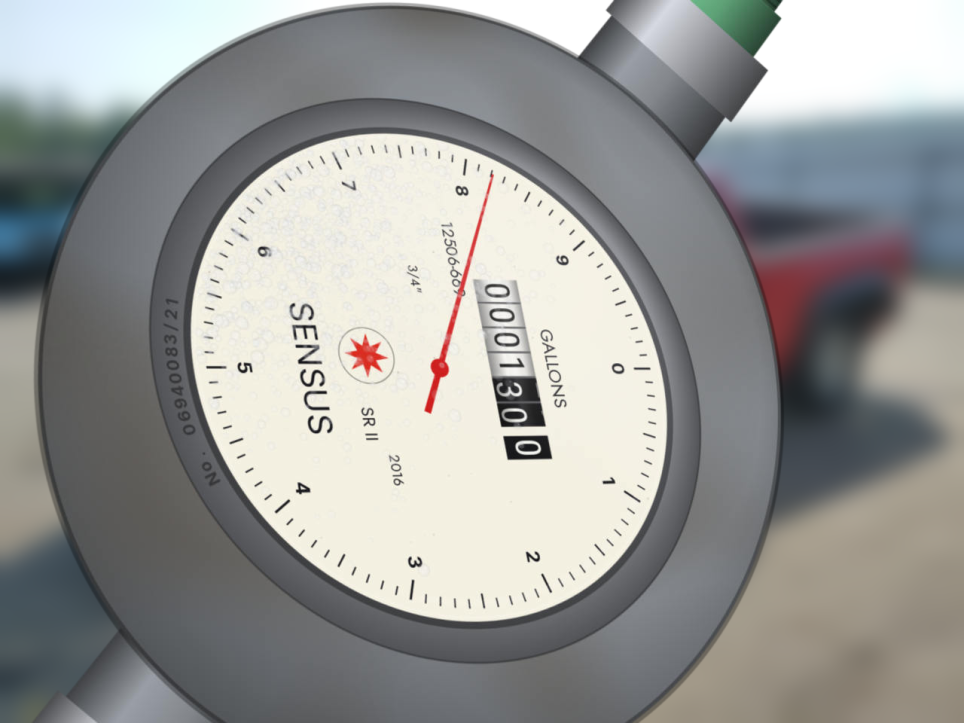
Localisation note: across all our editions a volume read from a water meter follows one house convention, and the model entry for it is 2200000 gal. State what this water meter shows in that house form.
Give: 1298.2 gal
